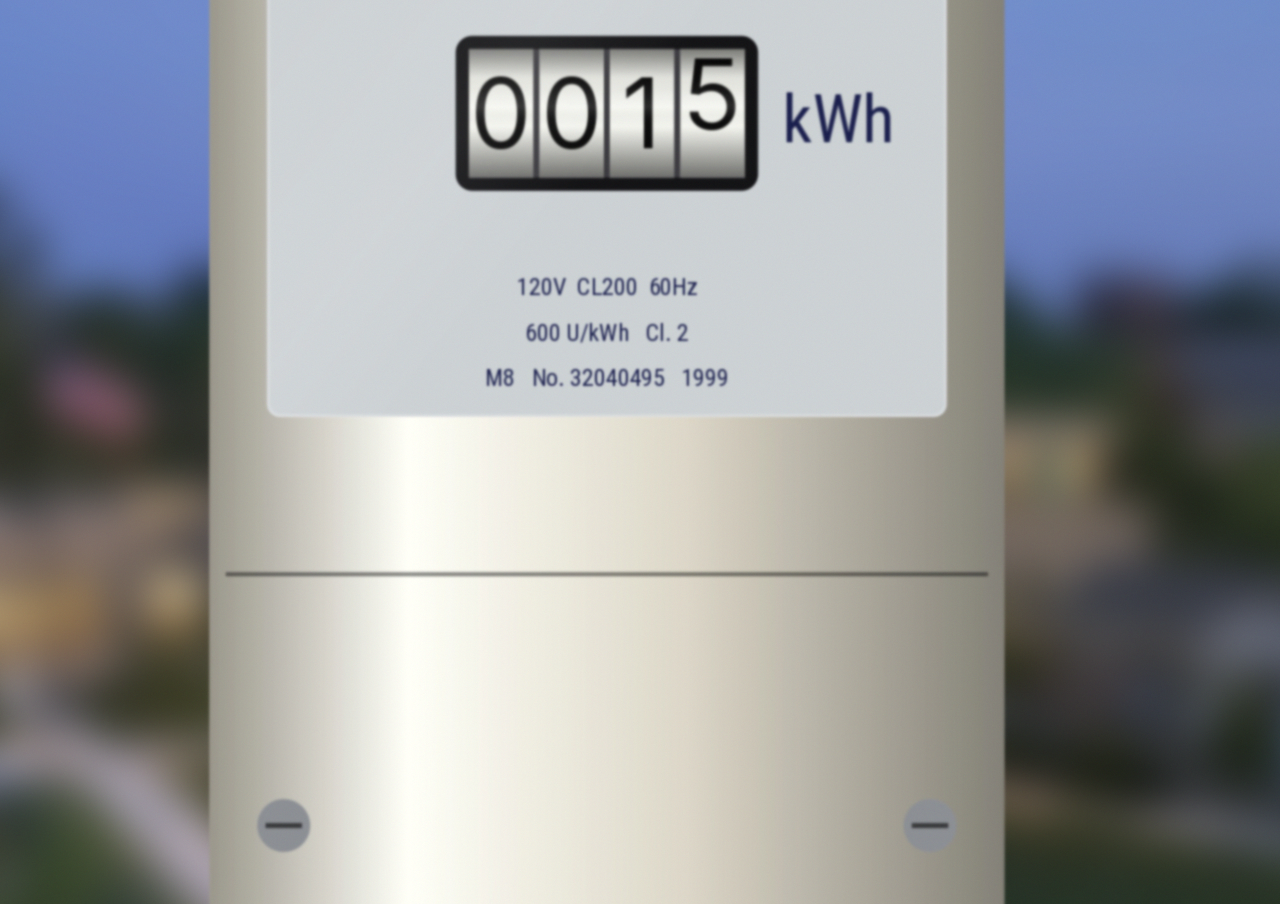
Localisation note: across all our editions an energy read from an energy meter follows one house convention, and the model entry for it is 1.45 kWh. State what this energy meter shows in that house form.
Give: 15 kWh
